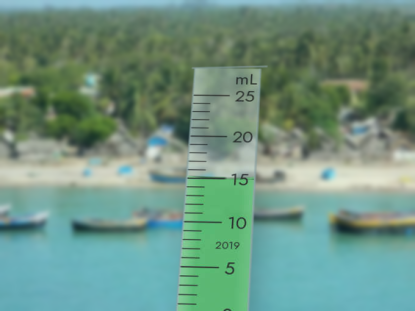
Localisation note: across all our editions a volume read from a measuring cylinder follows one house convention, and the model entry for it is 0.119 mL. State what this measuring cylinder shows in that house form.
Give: 15 mL
